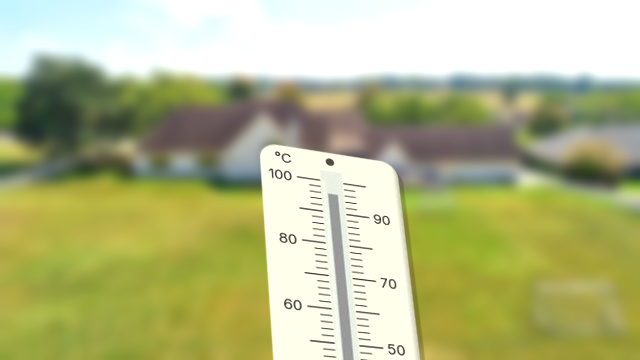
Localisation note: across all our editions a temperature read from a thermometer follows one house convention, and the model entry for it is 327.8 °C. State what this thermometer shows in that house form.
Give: 96 °C
